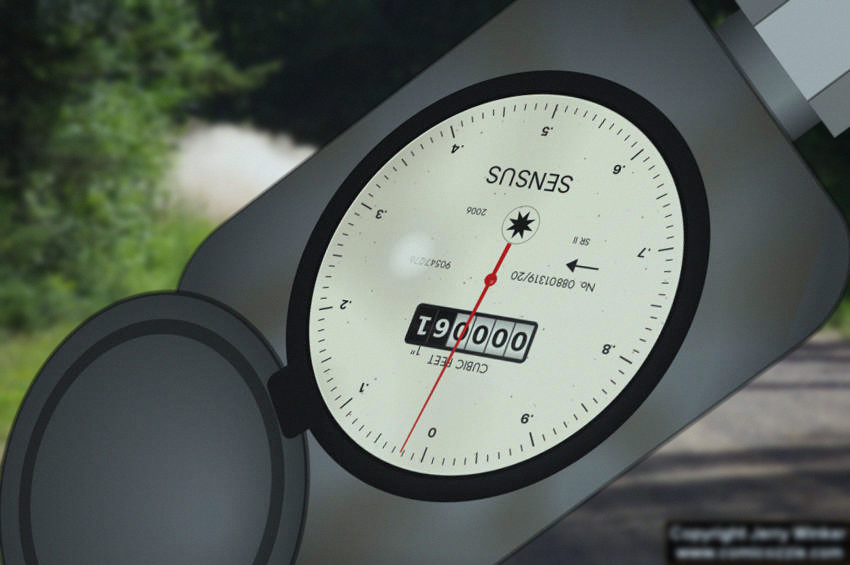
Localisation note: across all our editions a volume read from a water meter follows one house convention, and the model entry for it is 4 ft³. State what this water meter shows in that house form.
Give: 61.02 ft³
